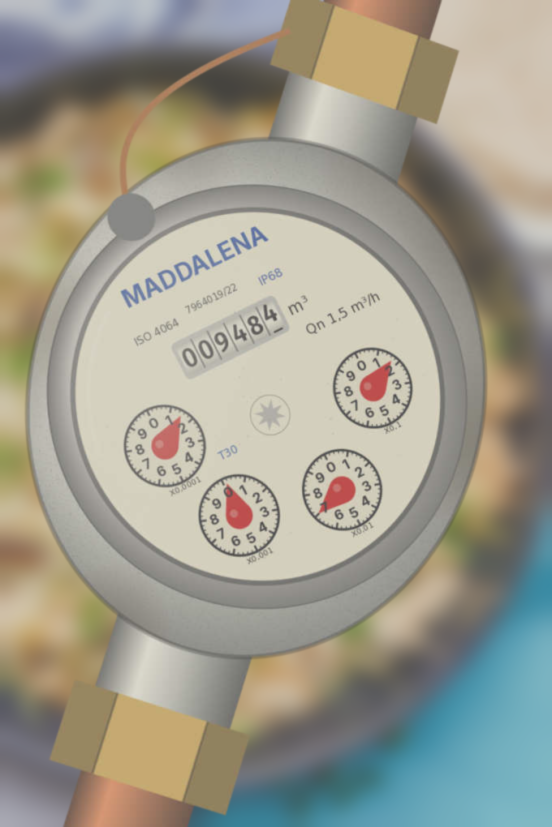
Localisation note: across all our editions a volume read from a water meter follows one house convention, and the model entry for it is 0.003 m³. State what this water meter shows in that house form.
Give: 9484.1701 m³
